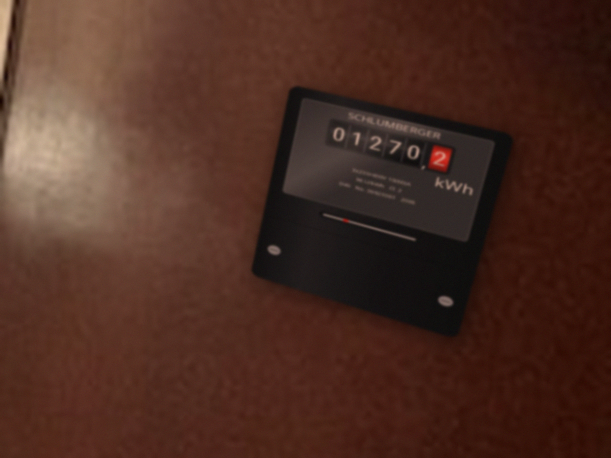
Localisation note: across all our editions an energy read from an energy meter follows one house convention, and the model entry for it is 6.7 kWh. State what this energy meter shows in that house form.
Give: 1270.2 kWh
